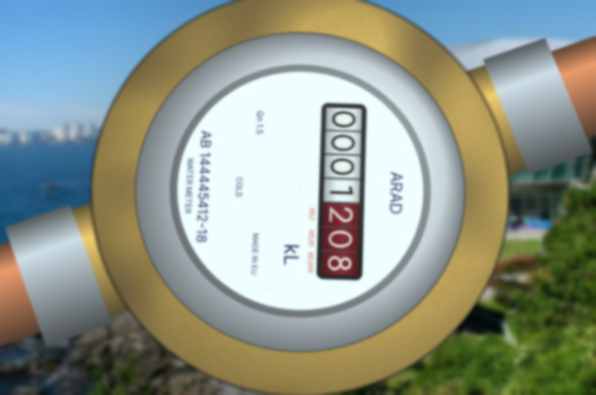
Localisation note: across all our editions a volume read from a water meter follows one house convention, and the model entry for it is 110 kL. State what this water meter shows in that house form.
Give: 1.208 kL
